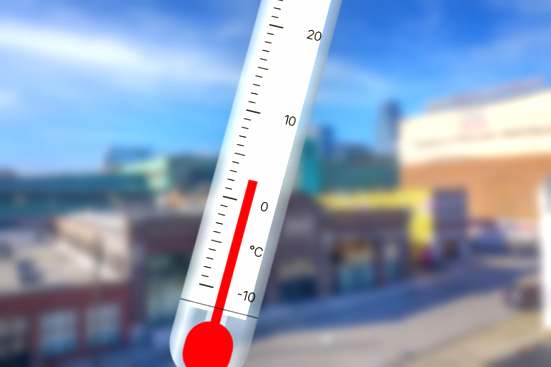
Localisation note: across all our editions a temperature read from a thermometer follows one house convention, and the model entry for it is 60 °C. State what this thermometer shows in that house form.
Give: 2.5 °C
